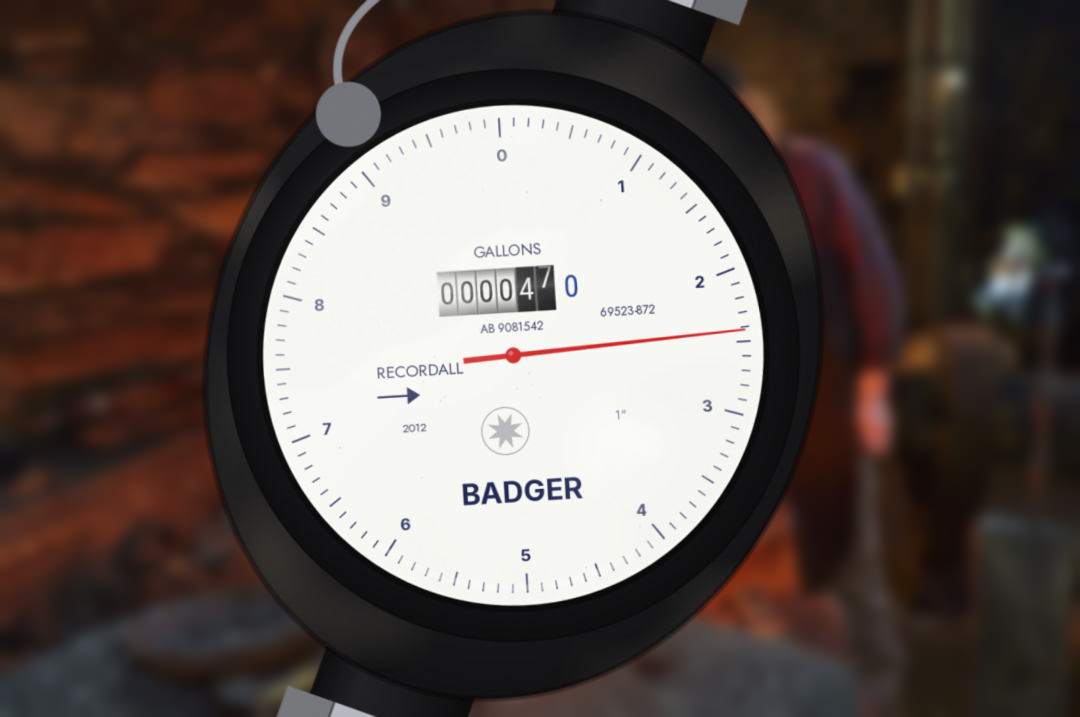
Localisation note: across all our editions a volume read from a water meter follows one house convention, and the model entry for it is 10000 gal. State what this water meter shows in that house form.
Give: 472.4 gal
